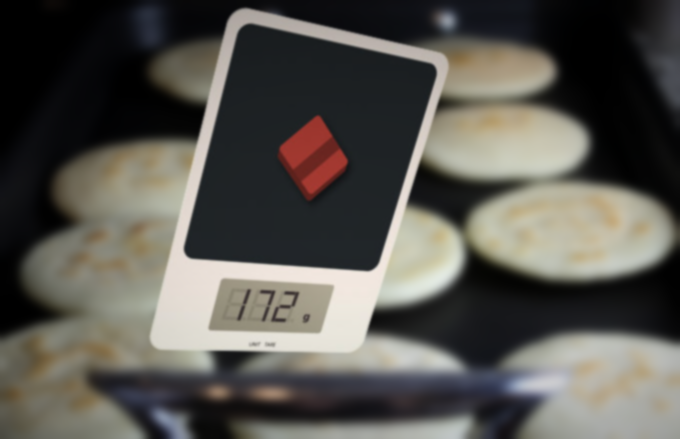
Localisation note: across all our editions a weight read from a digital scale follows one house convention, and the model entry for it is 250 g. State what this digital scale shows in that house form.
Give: 172 g
